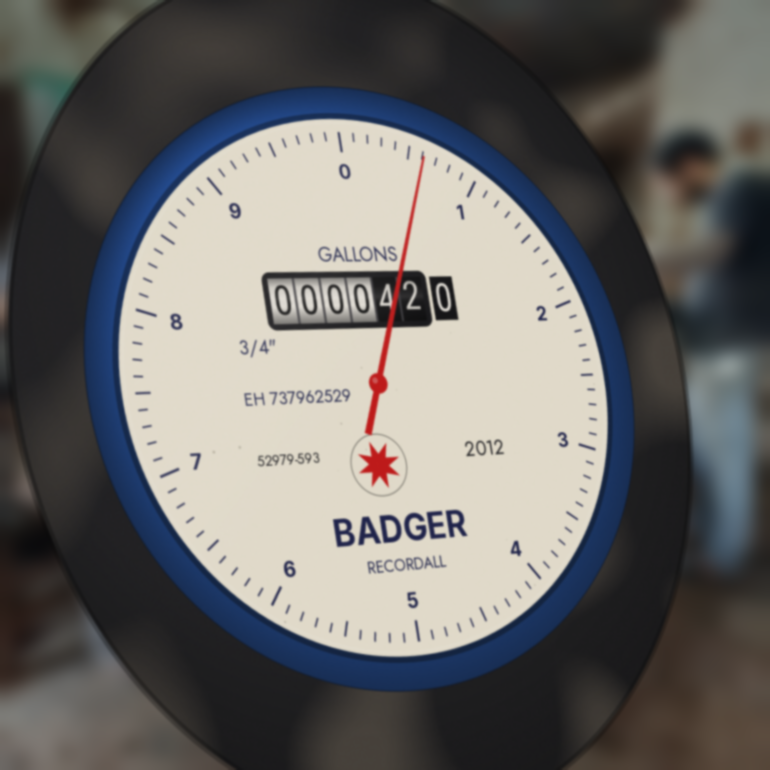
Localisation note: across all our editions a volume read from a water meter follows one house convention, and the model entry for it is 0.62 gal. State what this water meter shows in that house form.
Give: 420.6 gal
